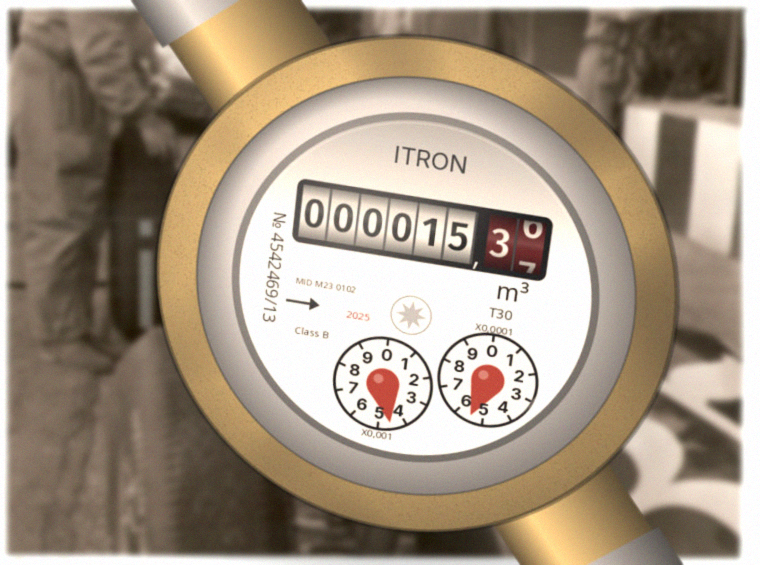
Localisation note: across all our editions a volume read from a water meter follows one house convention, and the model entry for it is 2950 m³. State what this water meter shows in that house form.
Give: 15.3645 m³
